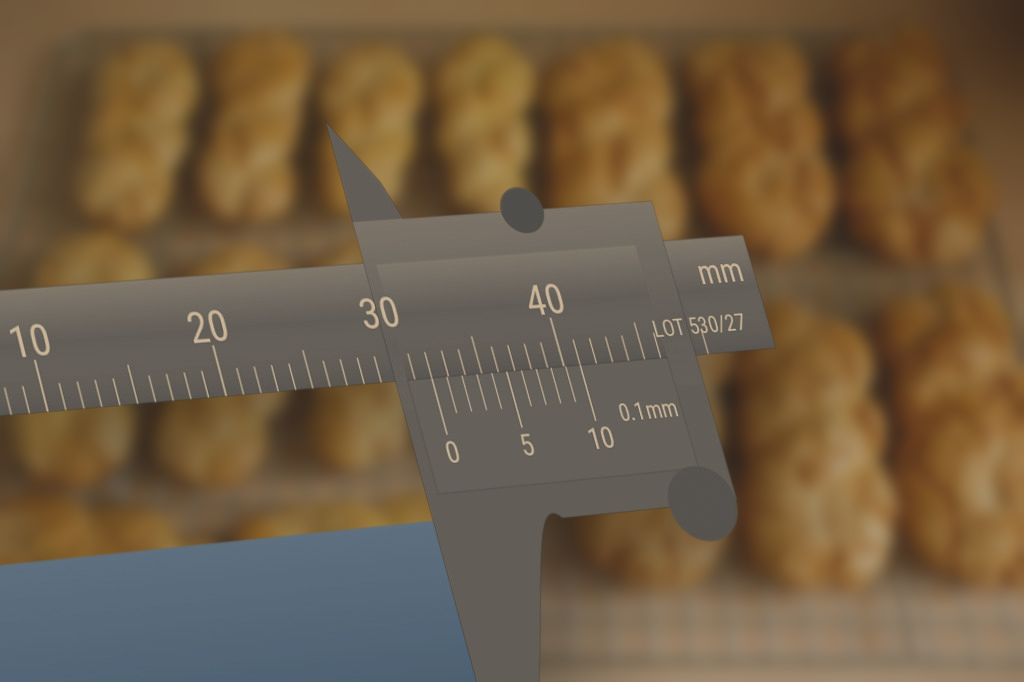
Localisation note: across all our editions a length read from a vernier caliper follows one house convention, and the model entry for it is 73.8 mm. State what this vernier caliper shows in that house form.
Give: 32.0 mm
